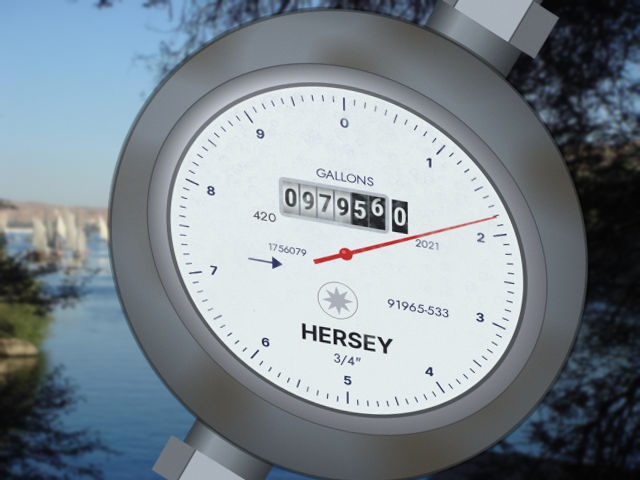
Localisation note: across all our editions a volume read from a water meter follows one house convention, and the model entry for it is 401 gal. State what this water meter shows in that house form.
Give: 979561.8 gal
